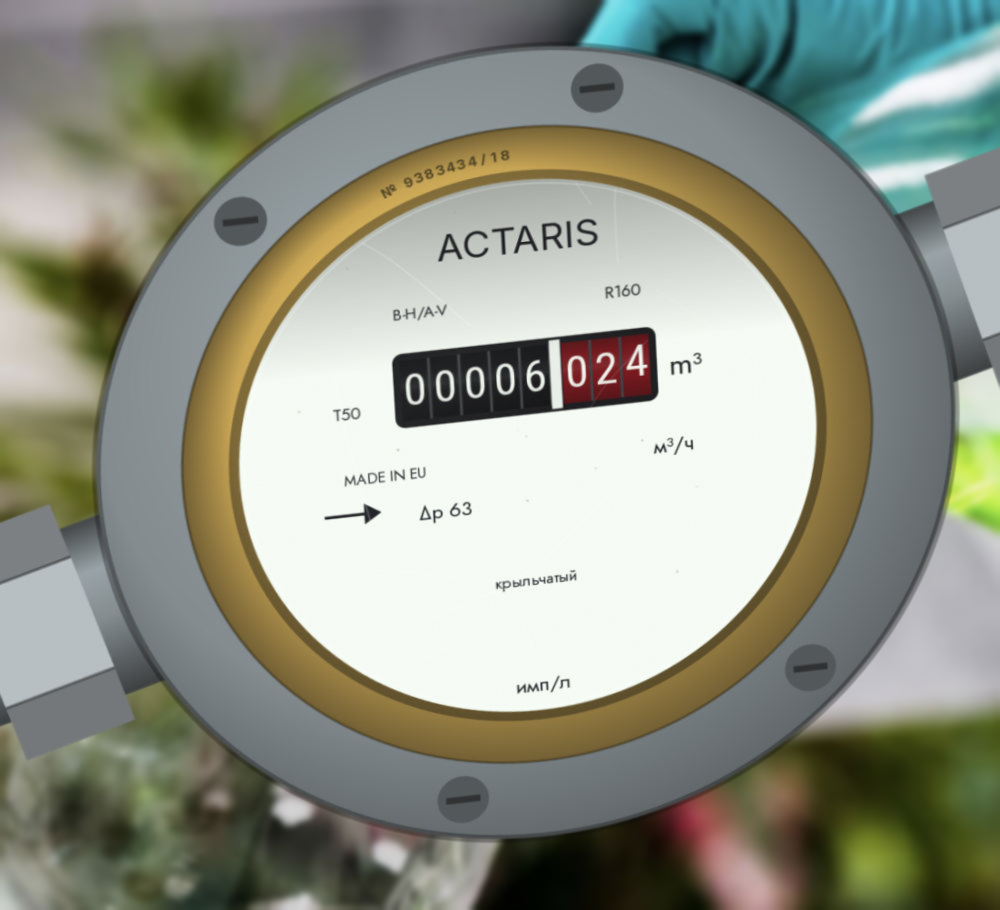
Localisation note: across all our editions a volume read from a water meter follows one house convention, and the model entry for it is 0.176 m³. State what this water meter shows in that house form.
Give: 6.024 m³
